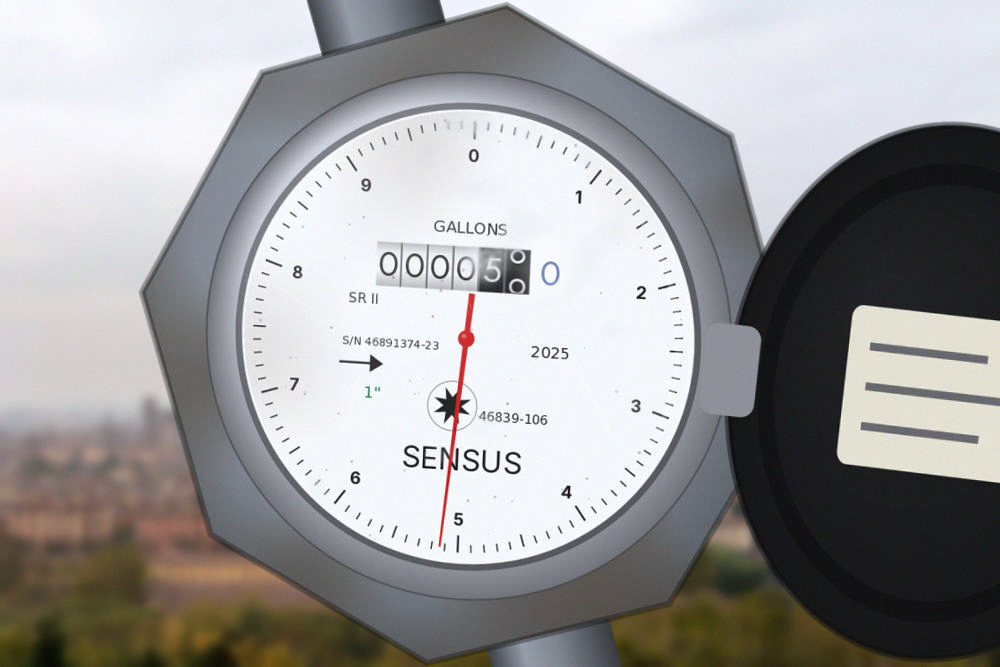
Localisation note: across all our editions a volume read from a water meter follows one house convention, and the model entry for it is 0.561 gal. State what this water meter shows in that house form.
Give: 585.1 gal
